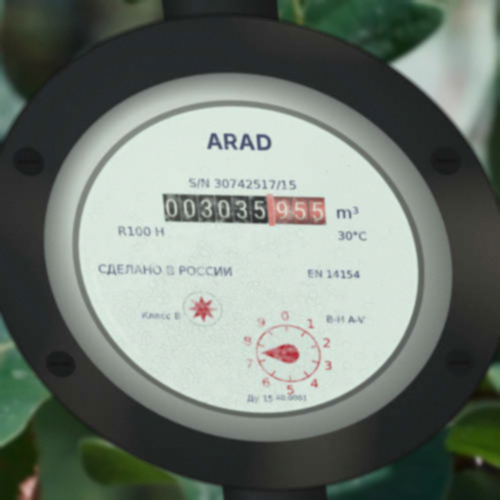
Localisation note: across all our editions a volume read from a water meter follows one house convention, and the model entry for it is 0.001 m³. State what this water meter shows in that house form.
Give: 3035.9557 m³
